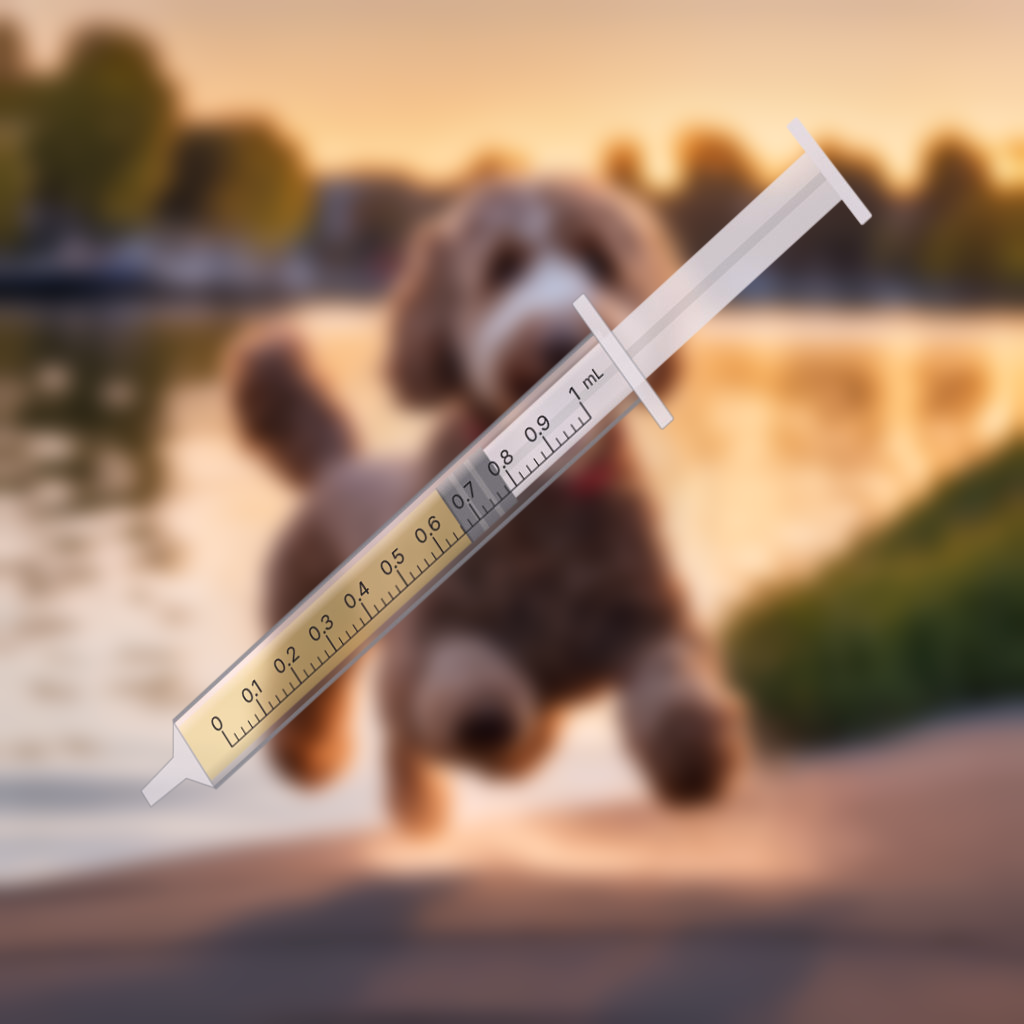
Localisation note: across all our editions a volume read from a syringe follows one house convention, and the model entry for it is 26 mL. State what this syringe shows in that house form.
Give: 0.66 mL
